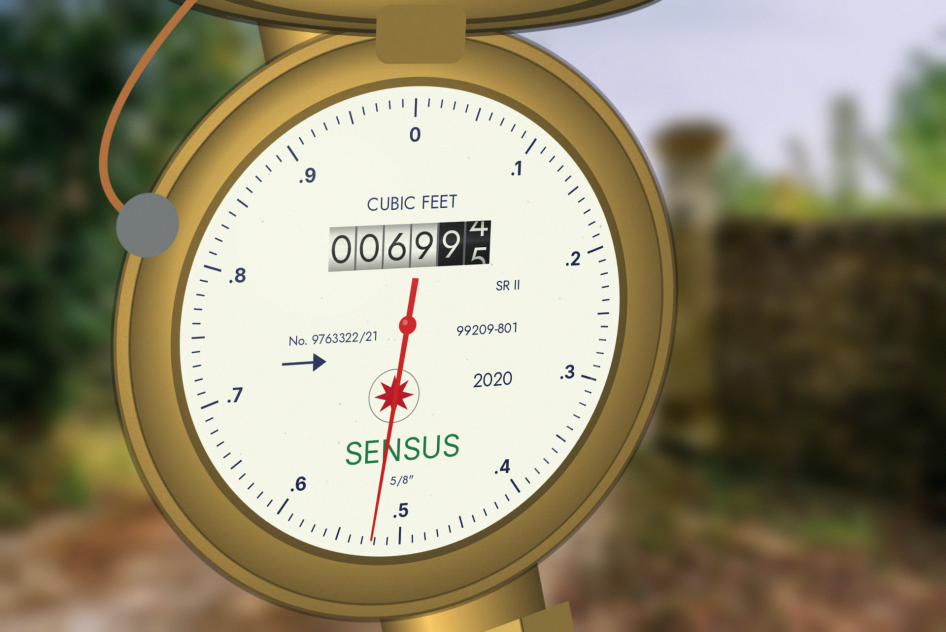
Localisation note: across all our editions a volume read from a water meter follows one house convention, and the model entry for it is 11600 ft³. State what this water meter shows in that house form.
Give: 6994.52 ft³
